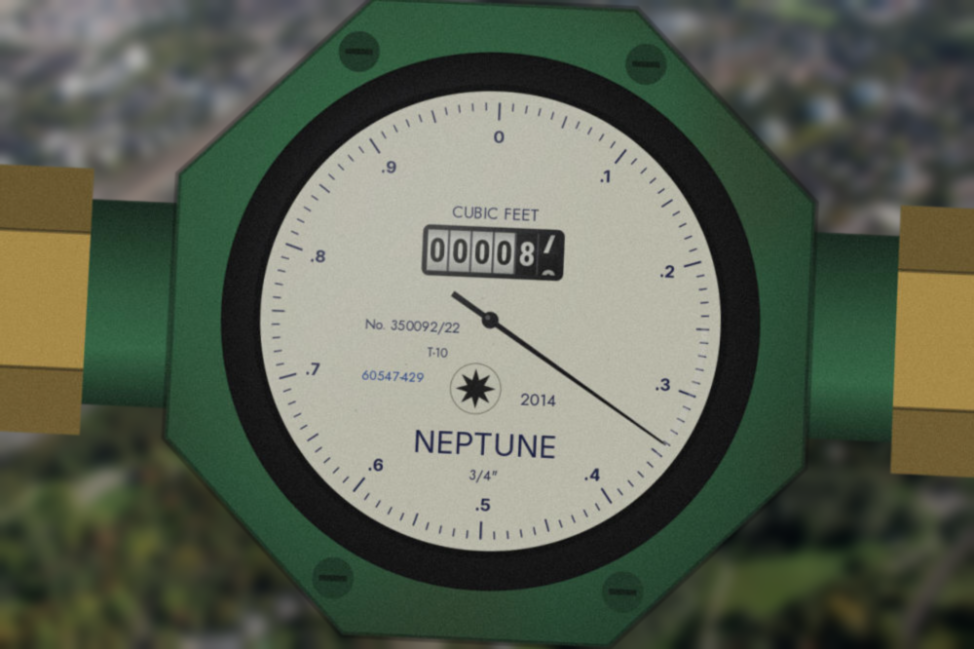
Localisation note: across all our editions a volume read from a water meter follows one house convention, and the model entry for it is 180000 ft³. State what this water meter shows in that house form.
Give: 87.34 ft³
